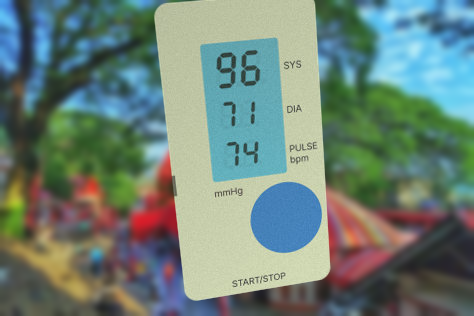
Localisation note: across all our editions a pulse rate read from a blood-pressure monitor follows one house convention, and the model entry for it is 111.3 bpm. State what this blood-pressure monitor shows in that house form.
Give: 74 bpm
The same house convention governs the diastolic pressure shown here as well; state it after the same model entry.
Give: 71 mmHg
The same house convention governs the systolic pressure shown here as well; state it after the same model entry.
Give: 96 mmHg
